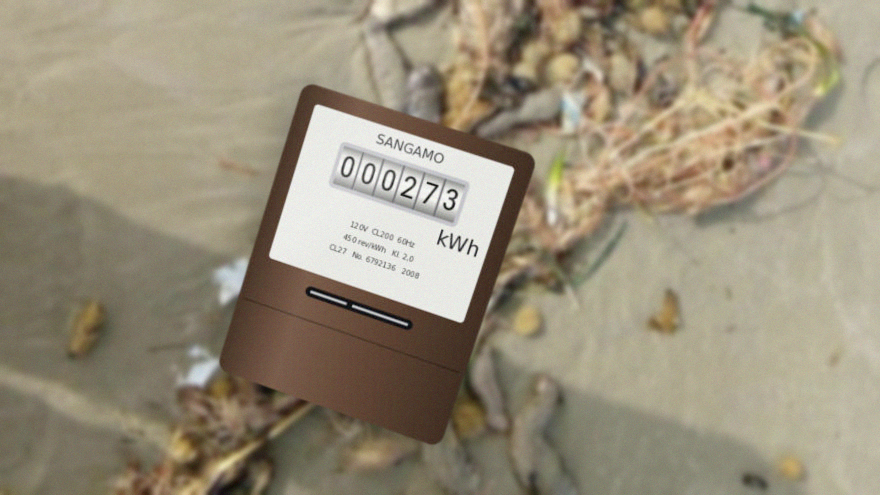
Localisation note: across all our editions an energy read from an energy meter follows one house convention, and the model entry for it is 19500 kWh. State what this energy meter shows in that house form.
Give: 273 kWh
